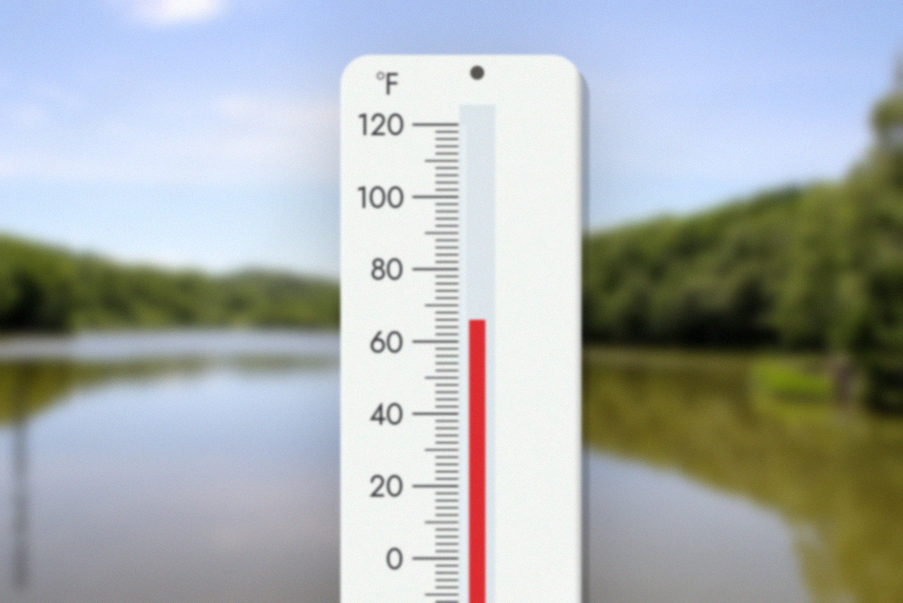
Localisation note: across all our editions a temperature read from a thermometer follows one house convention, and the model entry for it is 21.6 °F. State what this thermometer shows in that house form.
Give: 66 °F
